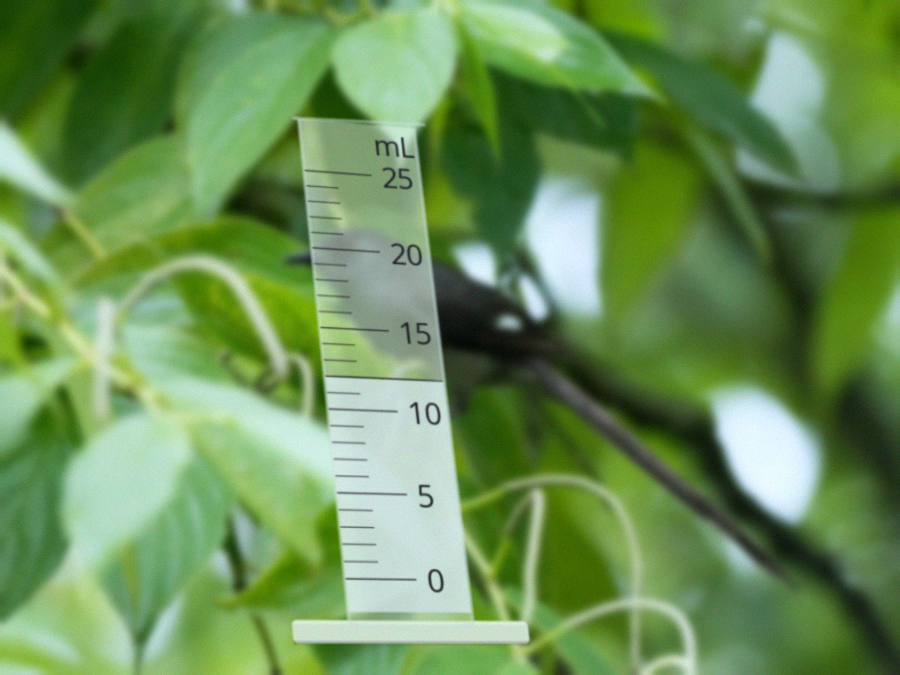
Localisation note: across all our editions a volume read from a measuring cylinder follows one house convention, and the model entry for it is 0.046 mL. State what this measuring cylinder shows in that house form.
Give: 12 mL
